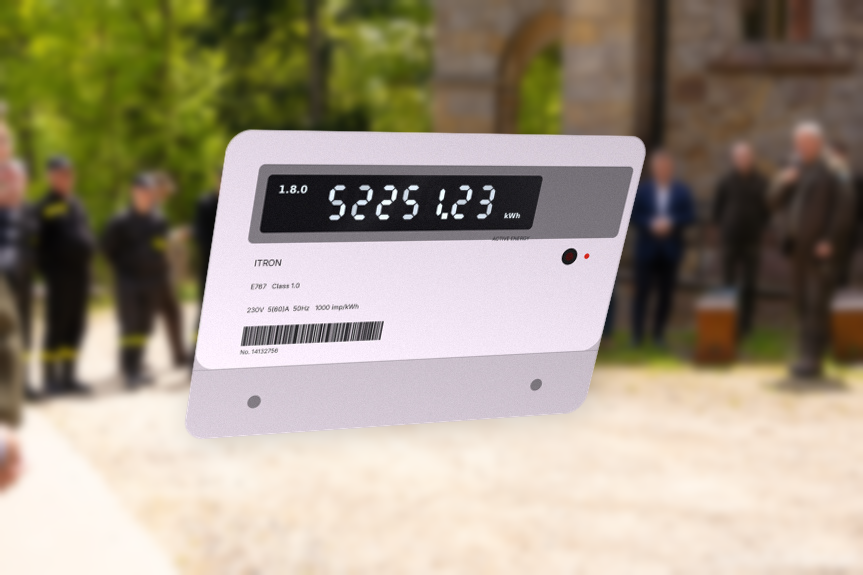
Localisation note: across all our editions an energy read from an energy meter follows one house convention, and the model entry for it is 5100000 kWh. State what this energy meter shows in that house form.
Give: 52251.23 kWh
